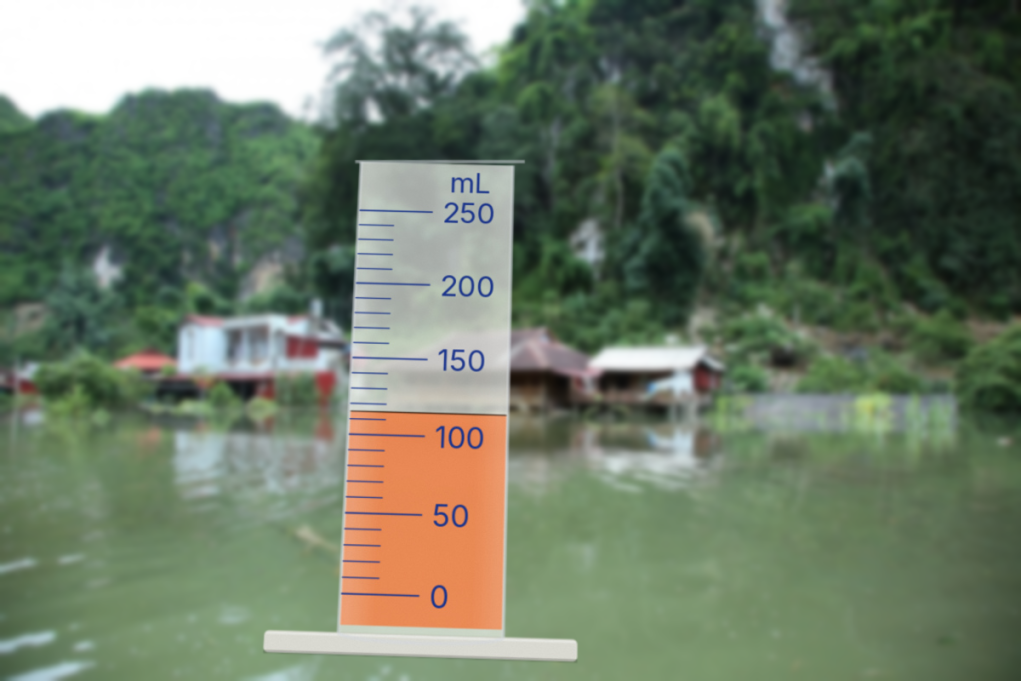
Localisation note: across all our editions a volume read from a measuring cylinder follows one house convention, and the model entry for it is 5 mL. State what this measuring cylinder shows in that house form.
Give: 115 mL
